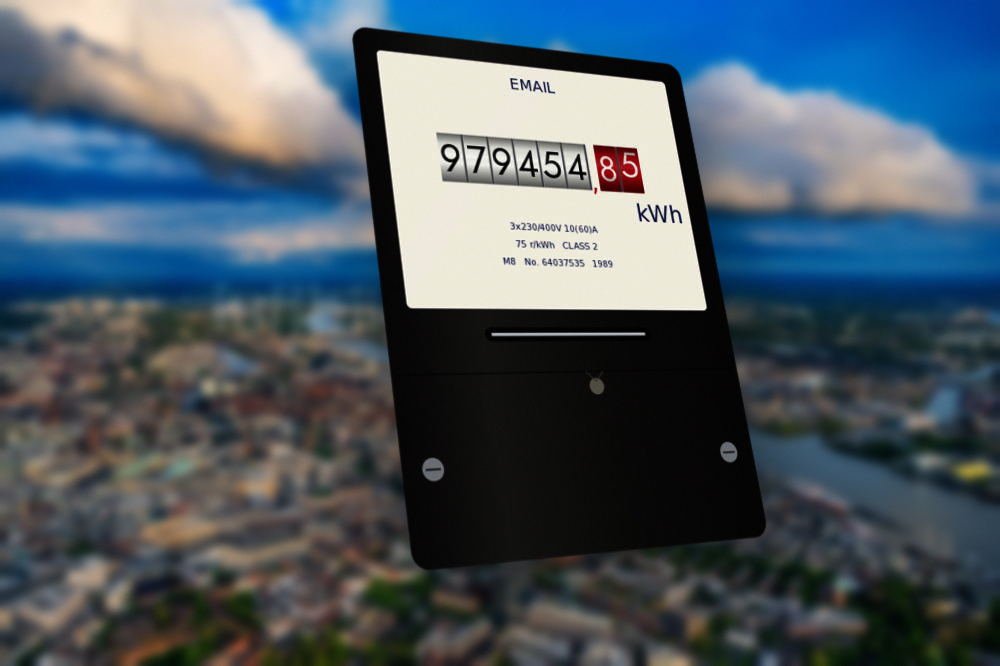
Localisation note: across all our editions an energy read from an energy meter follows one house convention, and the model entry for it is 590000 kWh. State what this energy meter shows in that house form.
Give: 979454.85 kWh
